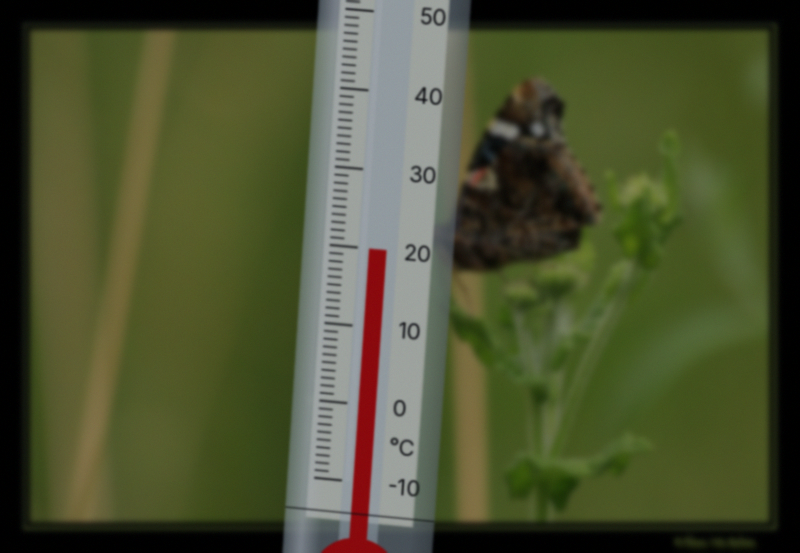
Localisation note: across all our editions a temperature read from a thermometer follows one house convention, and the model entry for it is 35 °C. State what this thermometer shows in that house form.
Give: 20 °C
